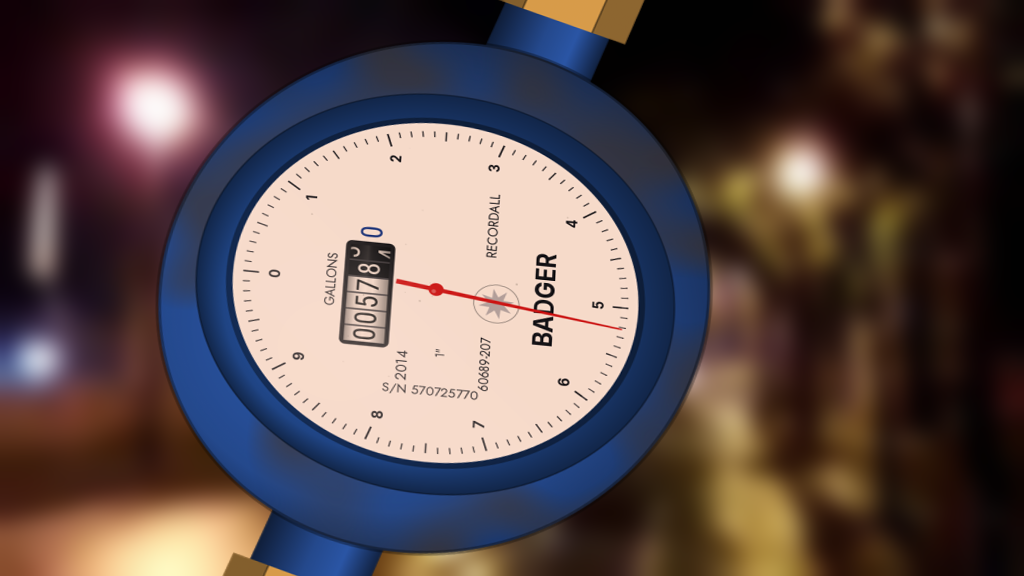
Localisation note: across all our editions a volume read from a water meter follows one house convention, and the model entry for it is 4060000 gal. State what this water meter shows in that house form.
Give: 57835.2 gal
